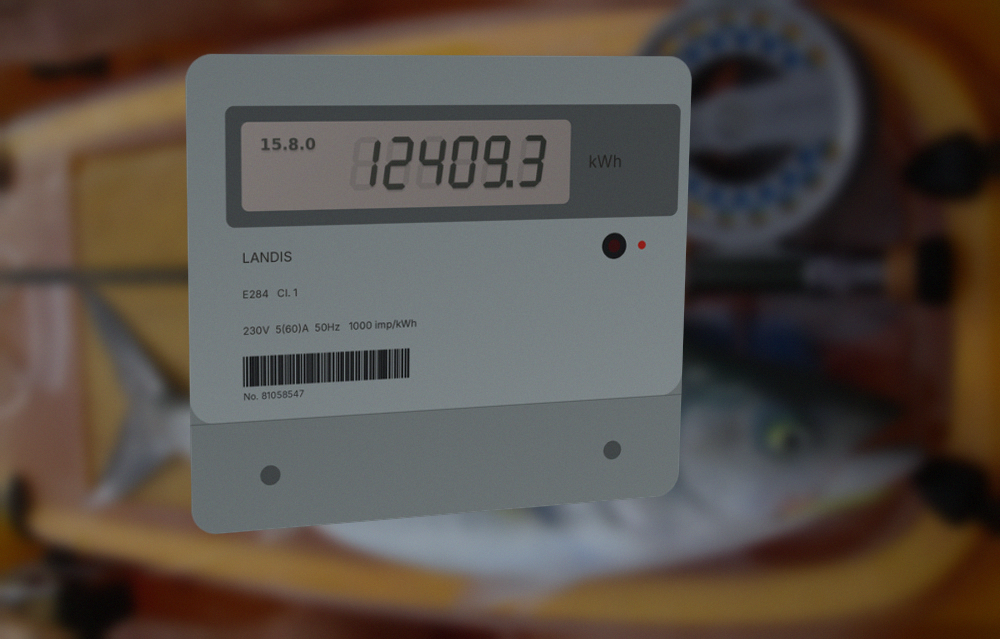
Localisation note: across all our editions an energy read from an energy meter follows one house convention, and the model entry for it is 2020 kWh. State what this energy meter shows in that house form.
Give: 12409.3 kWh
